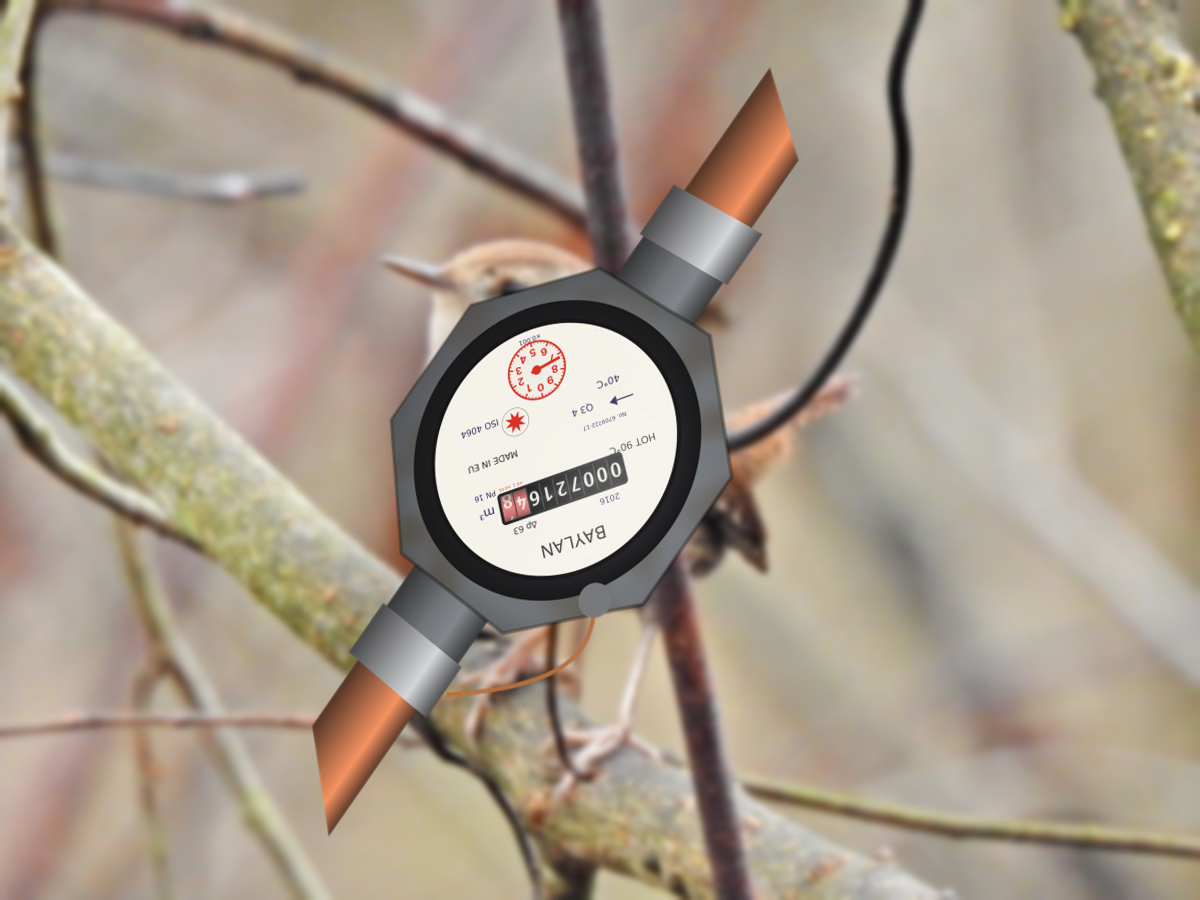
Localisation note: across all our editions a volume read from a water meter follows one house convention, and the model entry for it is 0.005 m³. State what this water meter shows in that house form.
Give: 7216.477 m³
